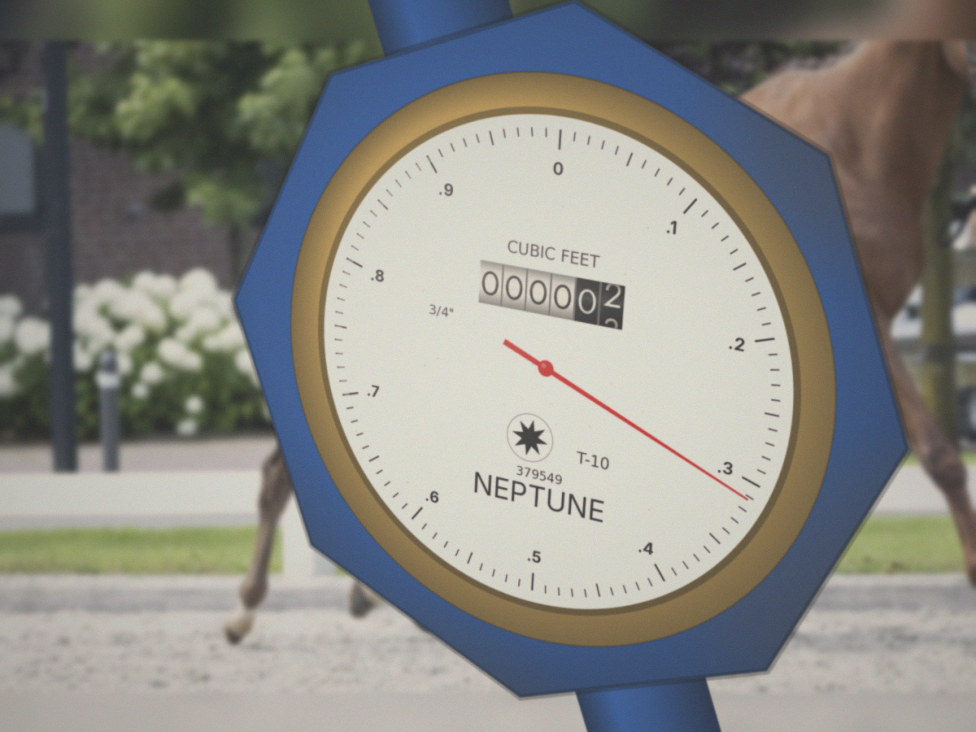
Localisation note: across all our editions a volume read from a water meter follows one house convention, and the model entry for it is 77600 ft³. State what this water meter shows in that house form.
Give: 2.31 ft³
